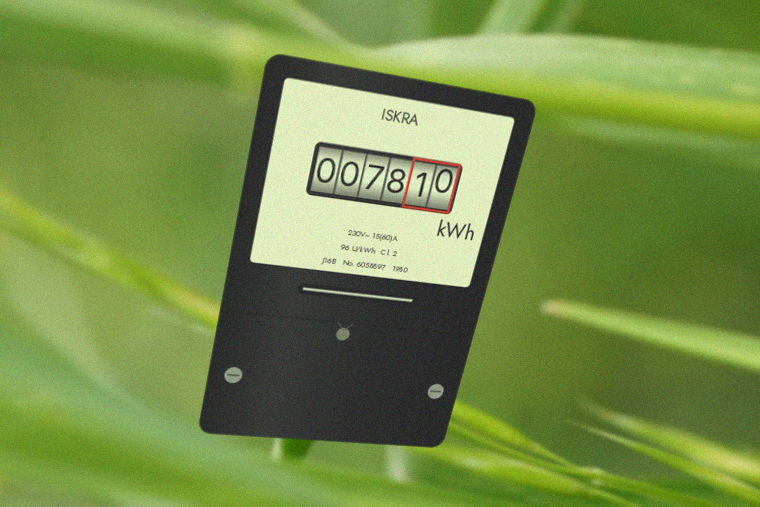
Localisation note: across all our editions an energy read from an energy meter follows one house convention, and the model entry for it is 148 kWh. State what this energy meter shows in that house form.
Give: 78.10 kWh
